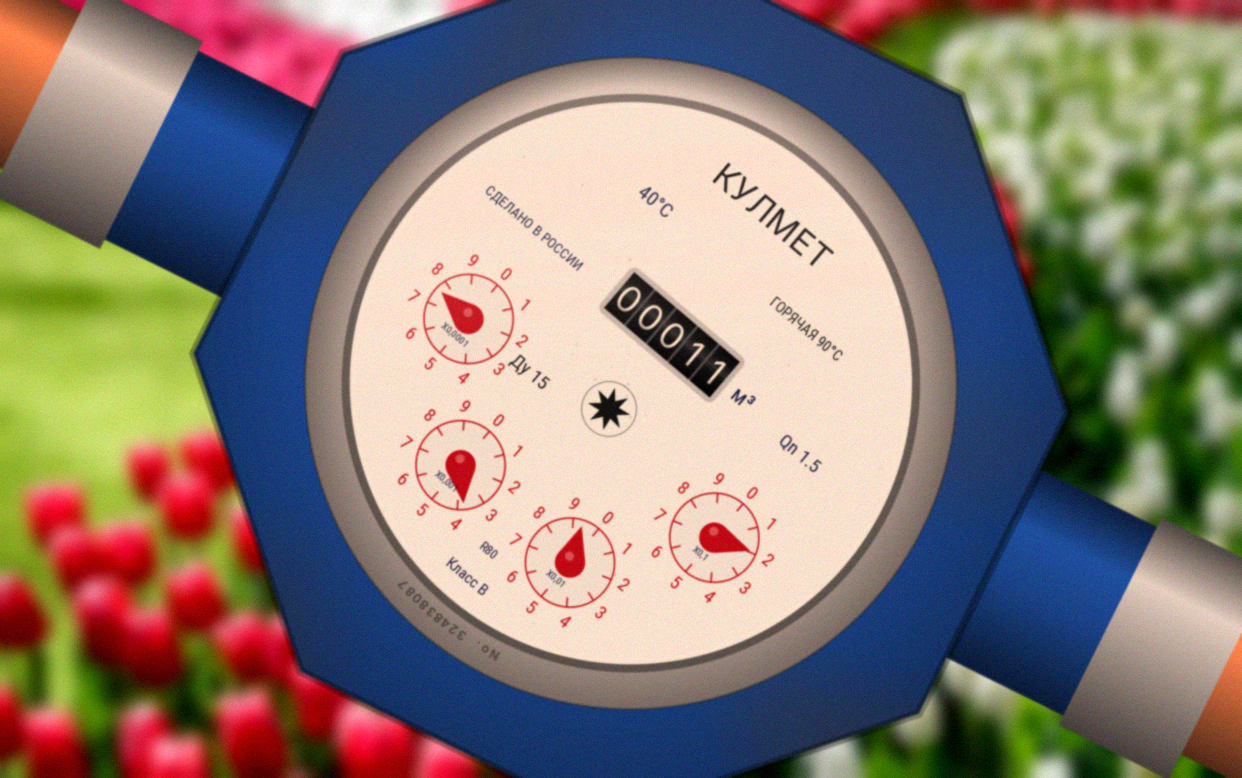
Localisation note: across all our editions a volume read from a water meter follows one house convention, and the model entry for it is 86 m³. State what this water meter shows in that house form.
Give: 11.1937 m³
